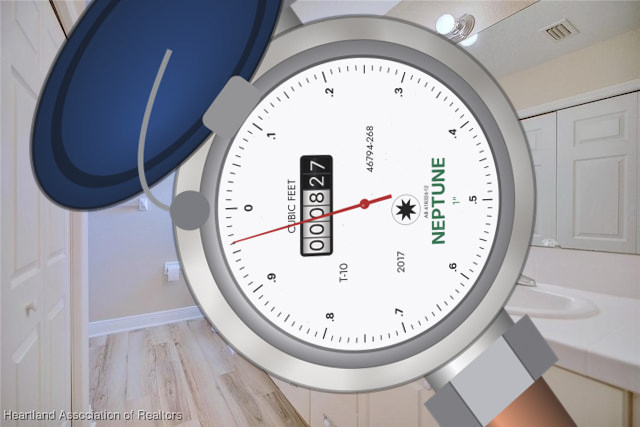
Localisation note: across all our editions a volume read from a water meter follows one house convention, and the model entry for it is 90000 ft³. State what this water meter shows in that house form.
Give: 826.96 ft³
